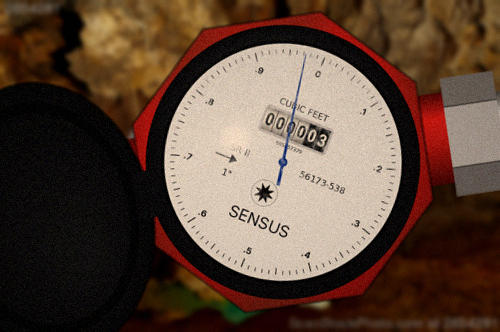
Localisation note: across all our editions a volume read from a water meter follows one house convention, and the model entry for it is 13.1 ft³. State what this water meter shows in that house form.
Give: 2.97 ft³
